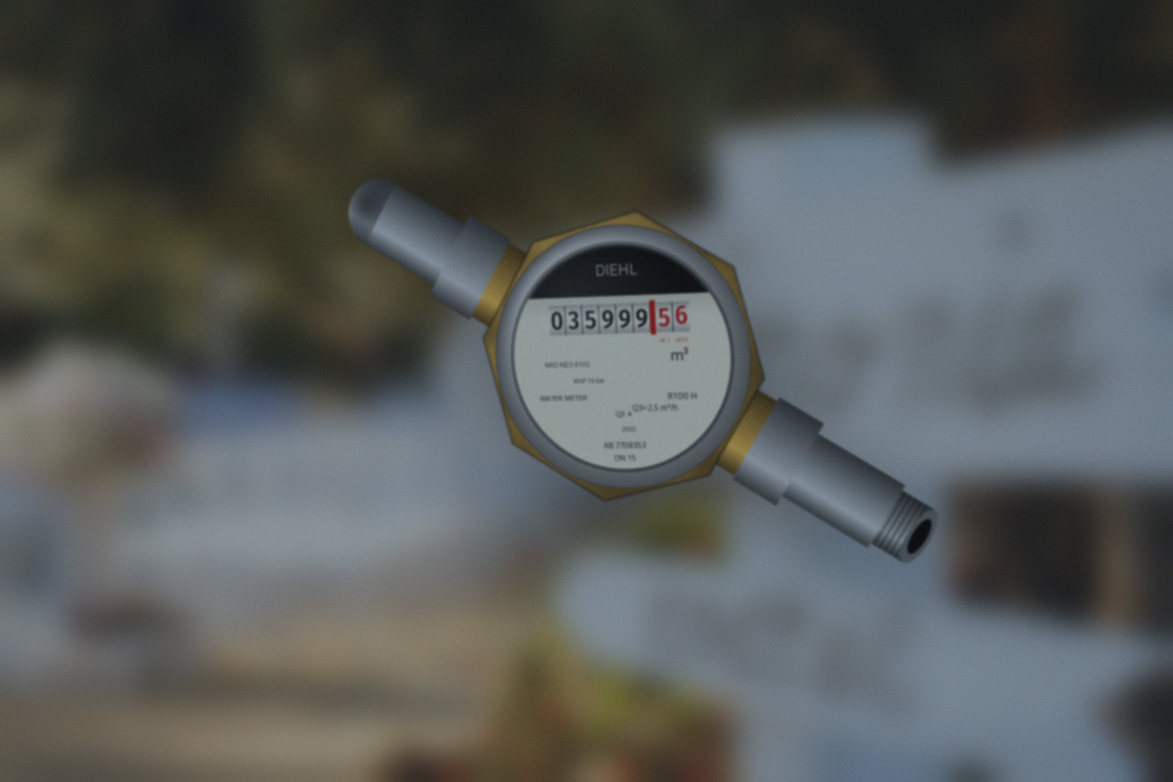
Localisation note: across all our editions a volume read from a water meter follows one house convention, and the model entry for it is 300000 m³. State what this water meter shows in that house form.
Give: 35999.56 m³
